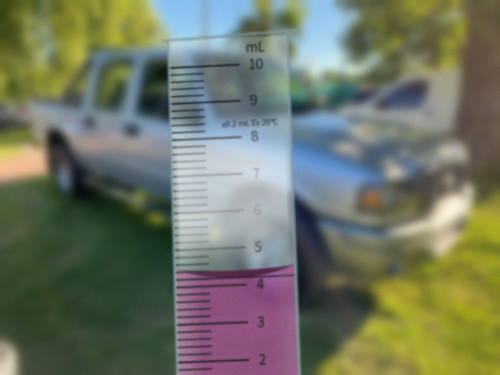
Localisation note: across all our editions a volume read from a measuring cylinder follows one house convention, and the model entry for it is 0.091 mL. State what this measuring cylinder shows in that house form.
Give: 4.2 mL
